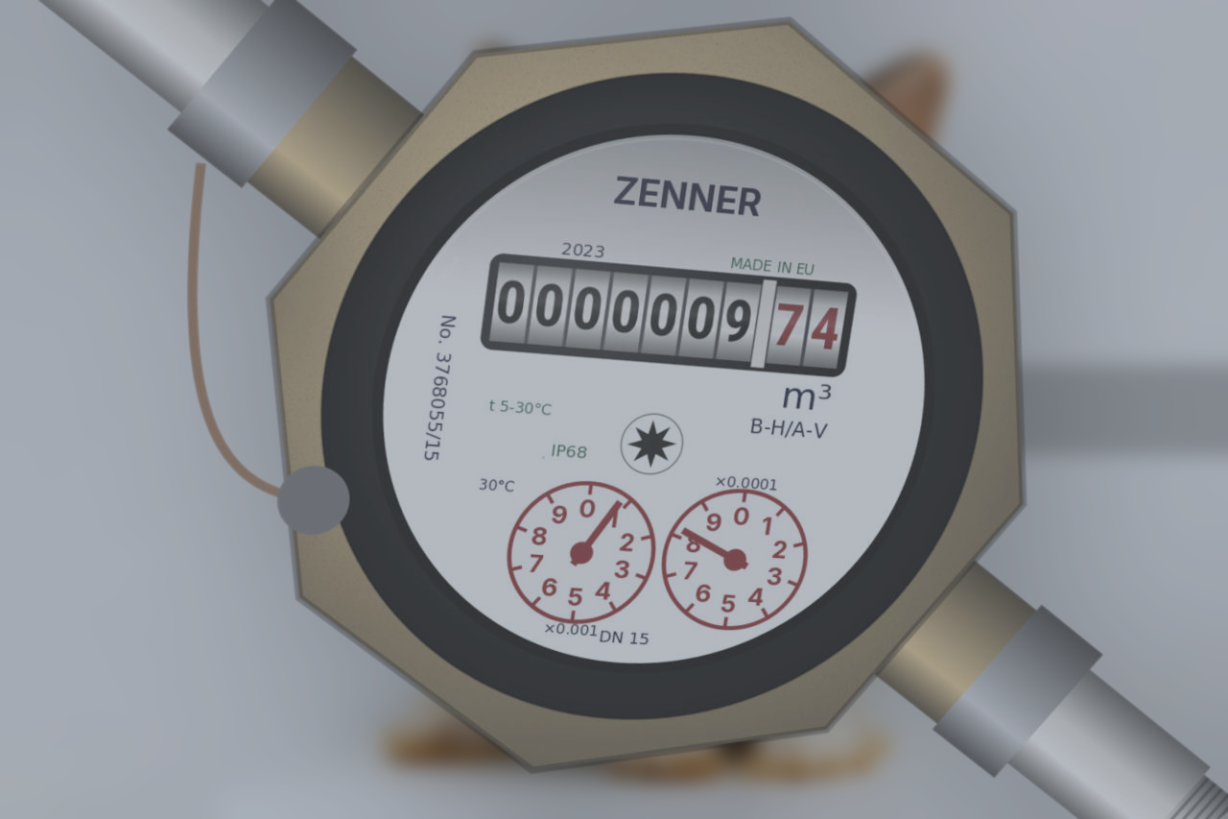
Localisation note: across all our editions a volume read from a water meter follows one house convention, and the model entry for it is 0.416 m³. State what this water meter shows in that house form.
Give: 9.7408 m³
